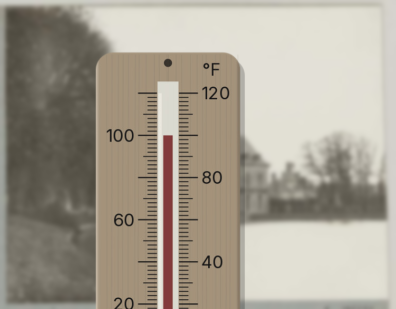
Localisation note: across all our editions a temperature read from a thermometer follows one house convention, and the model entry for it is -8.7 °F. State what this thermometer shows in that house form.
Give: 100 °F
